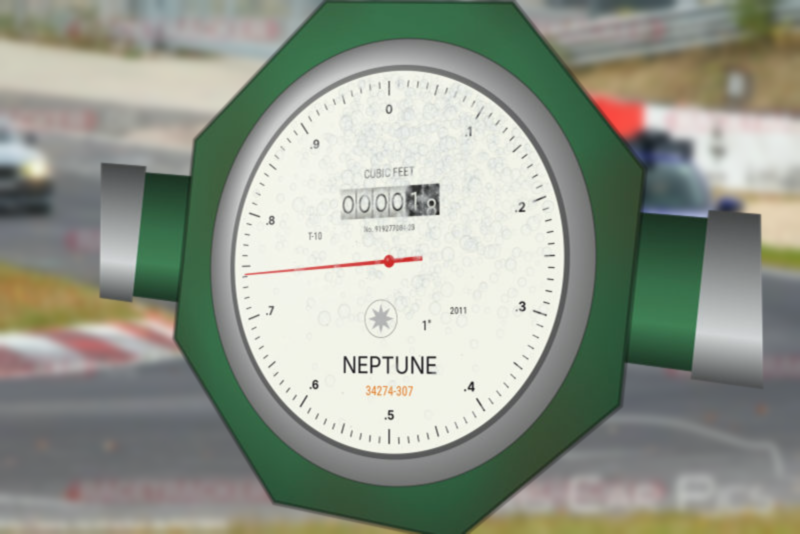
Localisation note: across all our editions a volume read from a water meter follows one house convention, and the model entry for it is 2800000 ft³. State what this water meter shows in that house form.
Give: 17.74 ft³
